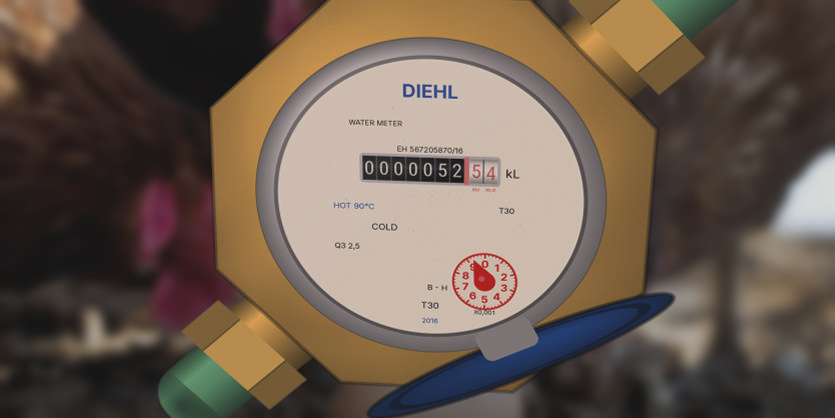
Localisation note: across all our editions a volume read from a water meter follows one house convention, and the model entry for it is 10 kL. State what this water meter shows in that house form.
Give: 52.539 kL
